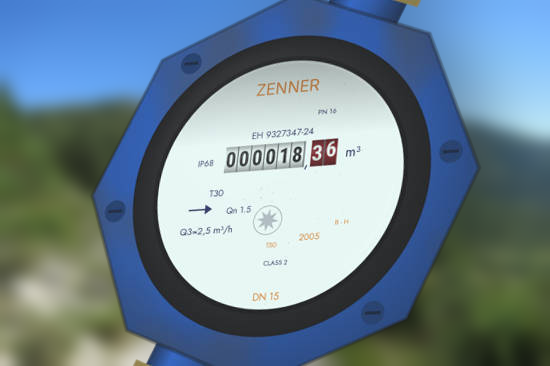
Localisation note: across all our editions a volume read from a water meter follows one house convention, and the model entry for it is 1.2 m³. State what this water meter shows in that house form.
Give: 18.36 m³
